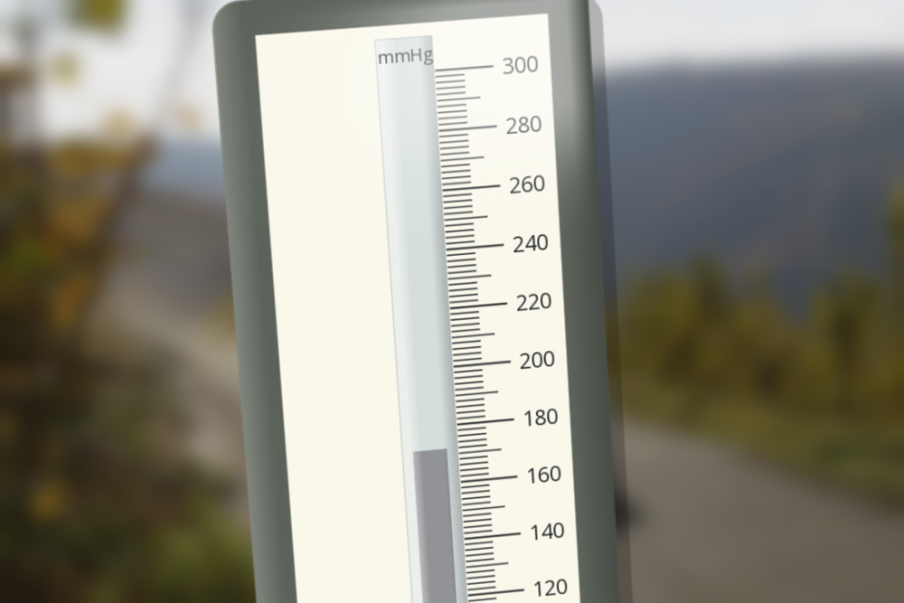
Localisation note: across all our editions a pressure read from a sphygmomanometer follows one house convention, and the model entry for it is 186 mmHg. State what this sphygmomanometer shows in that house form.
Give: 172 mmHg
